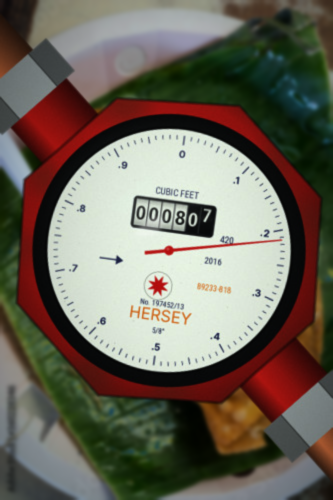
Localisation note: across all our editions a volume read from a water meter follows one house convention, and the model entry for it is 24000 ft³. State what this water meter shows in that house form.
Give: 807.21 ft³
